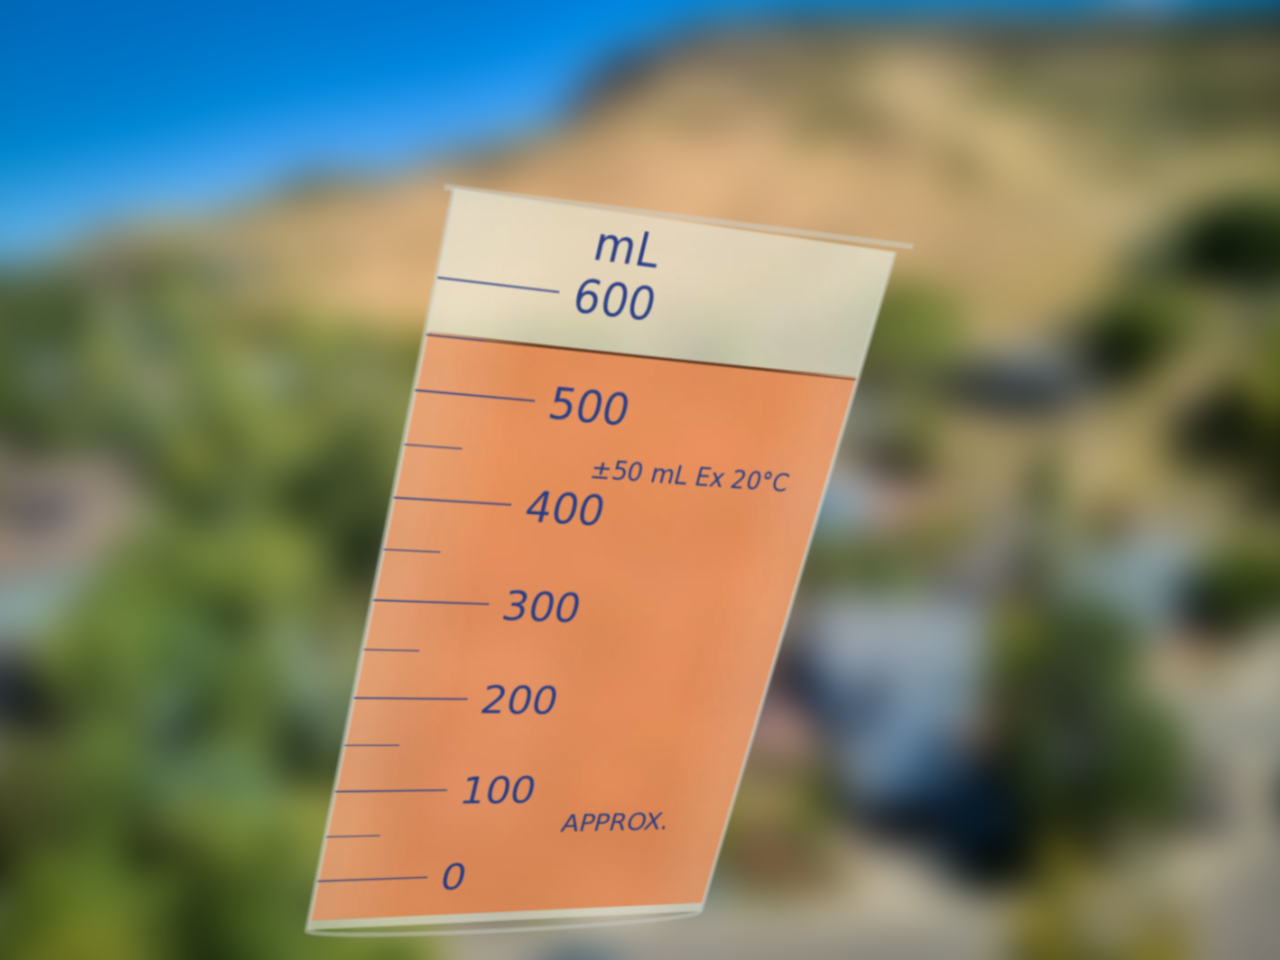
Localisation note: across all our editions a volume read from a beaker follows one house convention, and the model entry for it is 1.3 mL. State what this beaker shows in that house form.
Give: 550 mL
